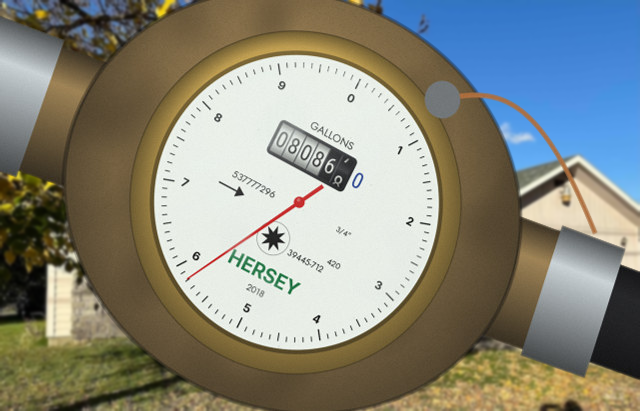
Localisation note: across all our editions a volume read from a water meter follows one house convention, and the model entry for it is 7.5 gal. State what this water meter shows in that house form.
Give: 808675.8 gal
